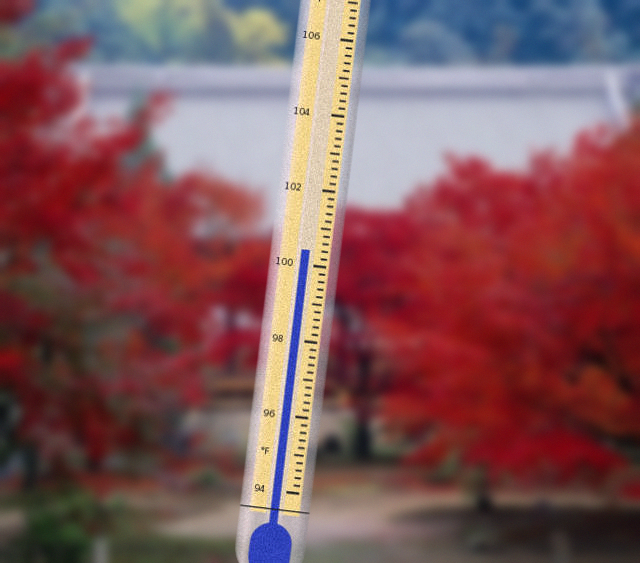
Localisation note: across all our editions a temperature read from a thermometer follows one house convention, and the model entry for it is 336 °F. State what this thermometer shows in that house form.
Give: 100.4 °F
